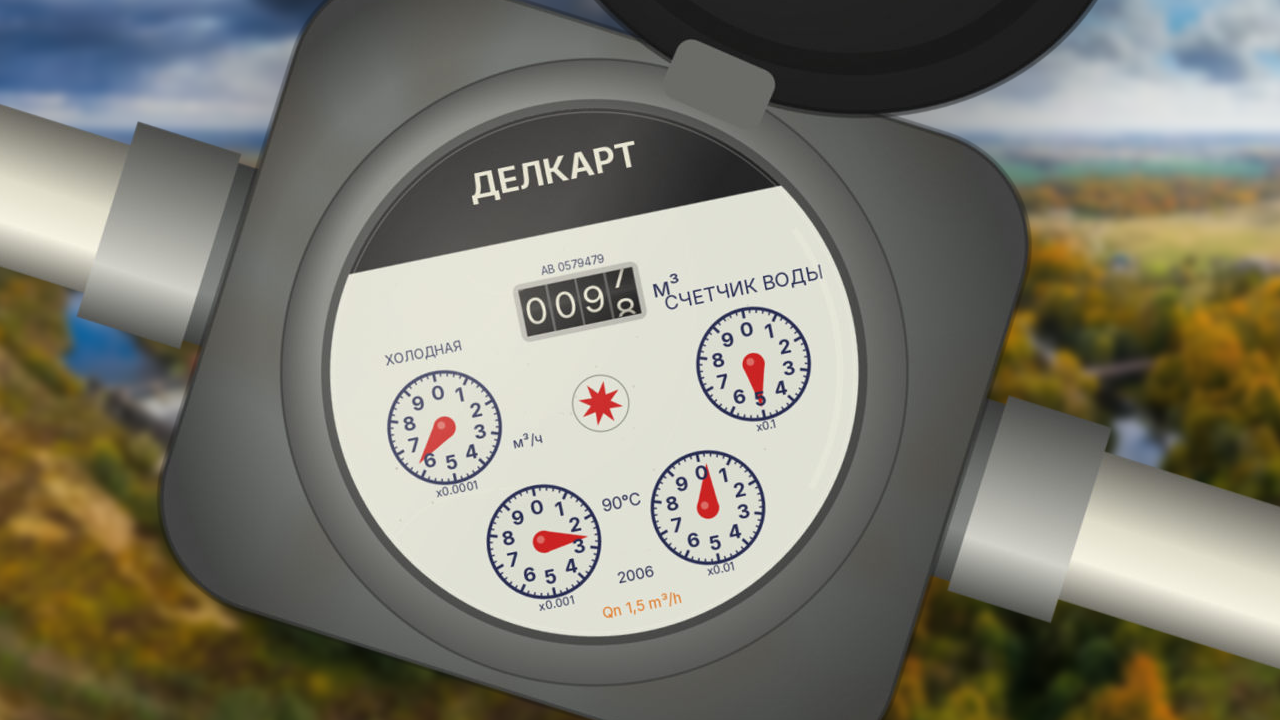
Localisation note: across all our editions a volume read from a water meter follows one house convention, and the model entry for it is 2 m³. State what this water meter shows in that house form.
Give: 97.5026 m³
